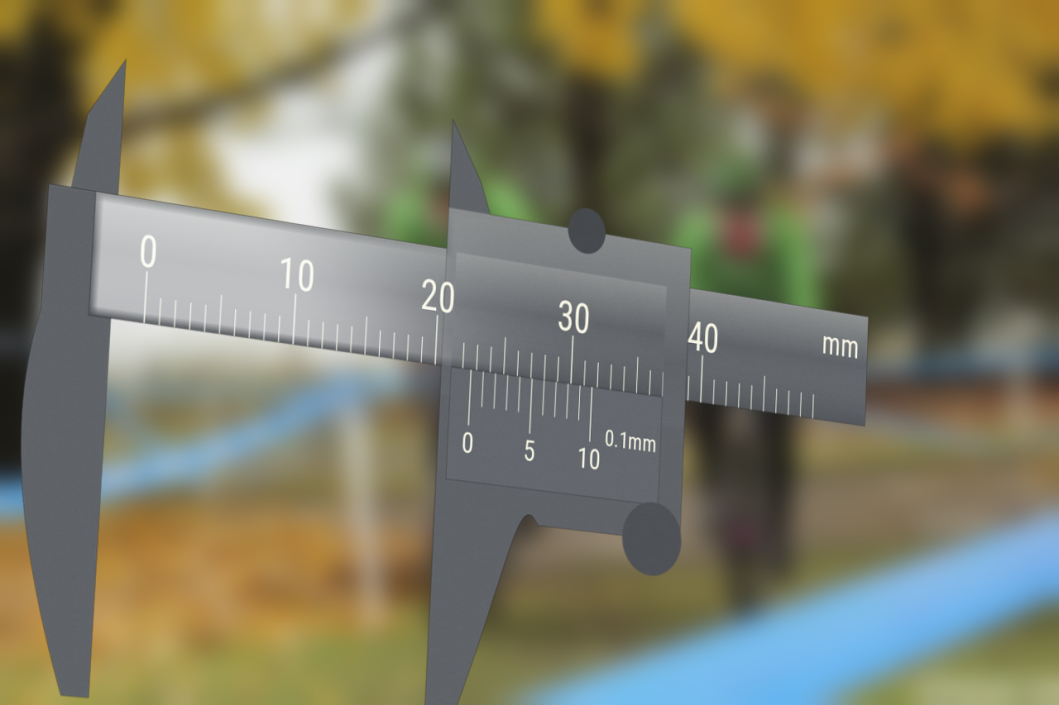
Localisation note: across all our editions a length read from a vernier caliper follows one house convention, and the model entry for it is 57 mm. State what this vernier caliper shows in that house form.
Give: 22.6 mm
